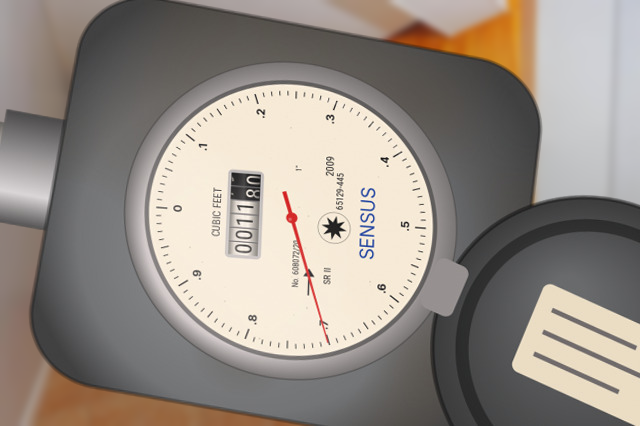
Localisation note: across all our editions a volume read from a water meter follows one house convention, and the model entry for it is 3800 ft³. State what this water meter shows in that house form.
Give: 1179.70 ft³
